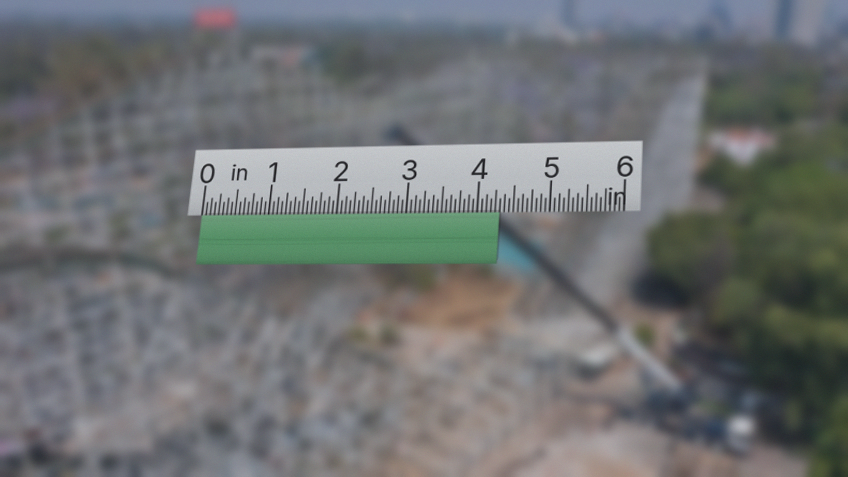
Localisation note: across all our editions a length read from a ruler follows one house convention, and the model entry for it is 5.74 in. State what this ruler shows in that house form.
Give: 4.3125 in
